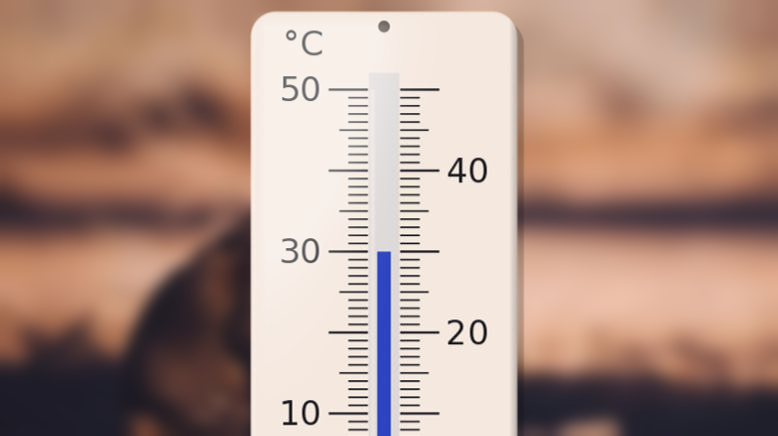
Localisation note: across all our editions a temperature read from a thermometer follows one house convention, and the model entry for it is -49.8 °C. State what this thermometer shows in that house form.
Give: 30 °C
